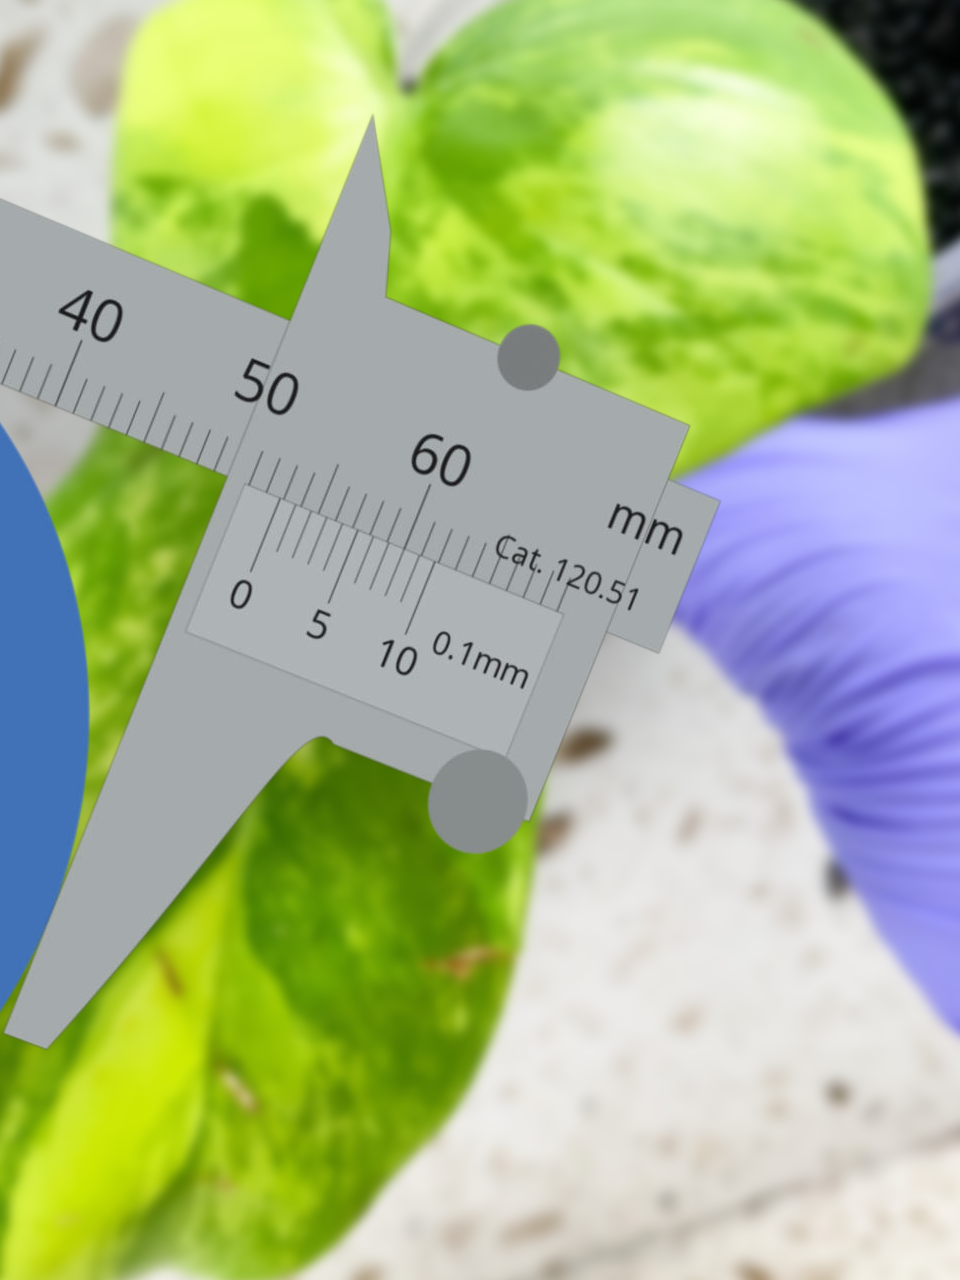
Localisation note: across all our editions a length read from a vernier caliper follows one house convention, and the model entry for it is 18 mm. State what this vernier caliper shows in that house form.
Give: 52.8 mm
